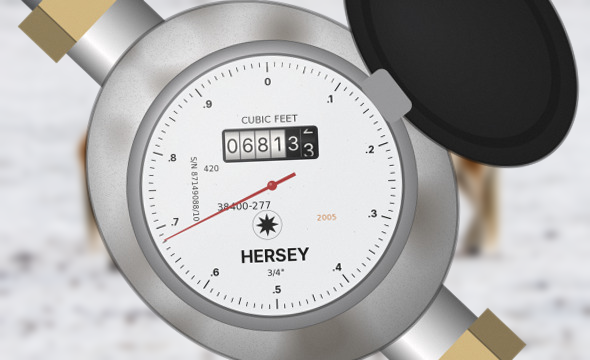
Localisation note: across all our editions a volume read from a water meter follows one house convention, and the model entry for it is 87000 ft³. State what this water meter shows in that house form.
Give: 68132.68 ft³
